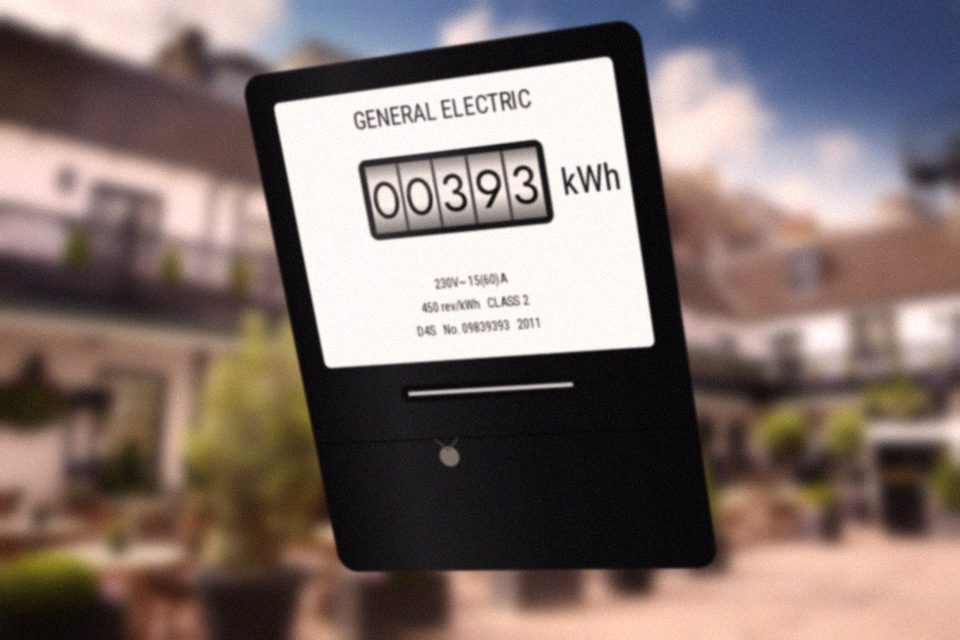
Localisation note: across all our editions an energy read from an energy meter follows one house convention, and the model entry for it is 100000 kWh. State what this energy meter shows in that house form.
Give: 393 kWh
